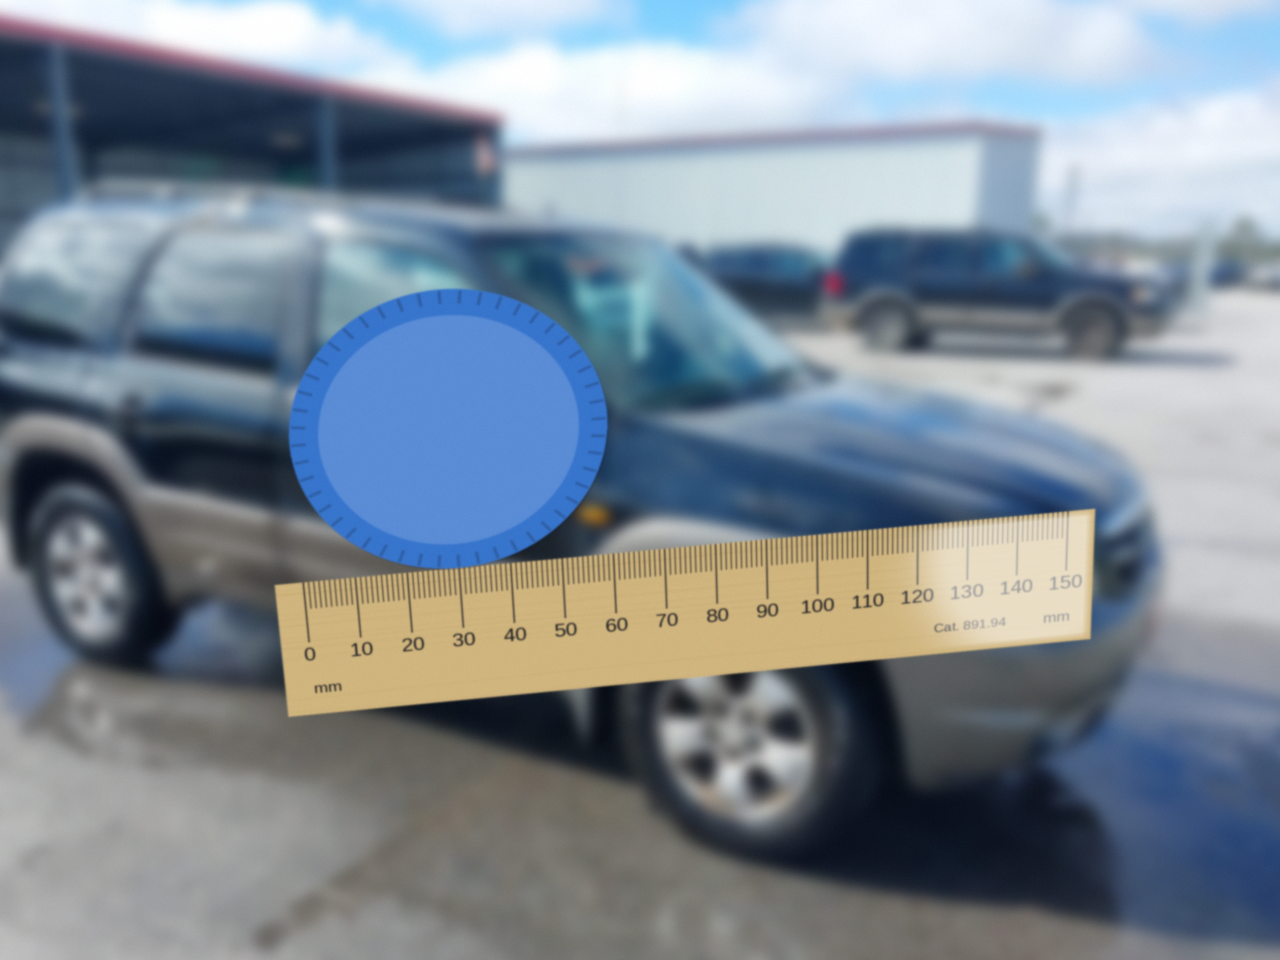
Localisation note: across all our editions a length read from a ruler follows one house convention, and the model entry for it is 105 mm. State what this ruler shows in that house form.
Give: 60 mm
